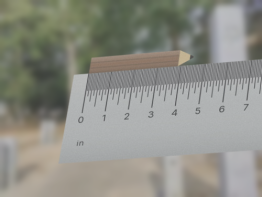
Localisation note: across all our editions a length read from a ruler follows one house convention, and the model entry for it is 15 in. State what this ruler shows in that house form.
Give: 4.5 in
